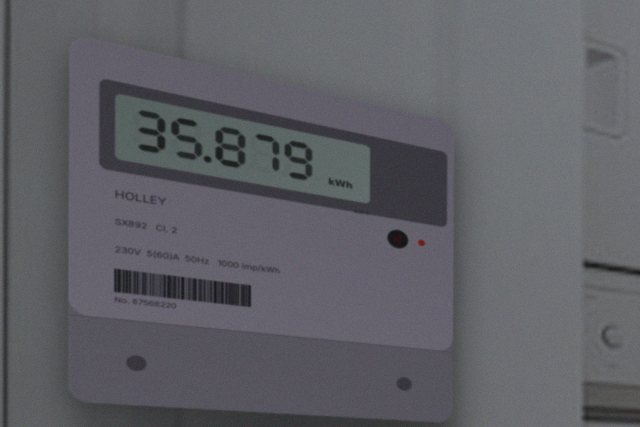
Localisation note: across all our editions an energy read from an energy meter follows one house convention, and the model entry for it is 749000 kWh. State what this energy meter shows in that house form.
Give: 35.879 kWh
